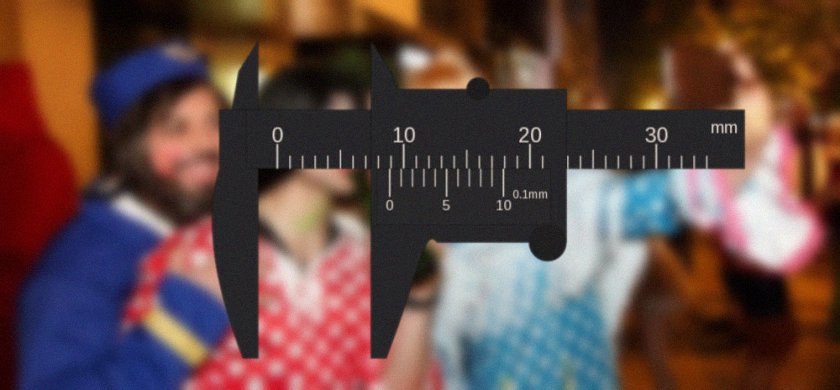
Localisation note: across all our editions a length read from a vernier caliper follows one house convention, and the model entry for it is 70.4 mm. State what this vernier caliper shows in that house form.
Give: 8.9 mm
